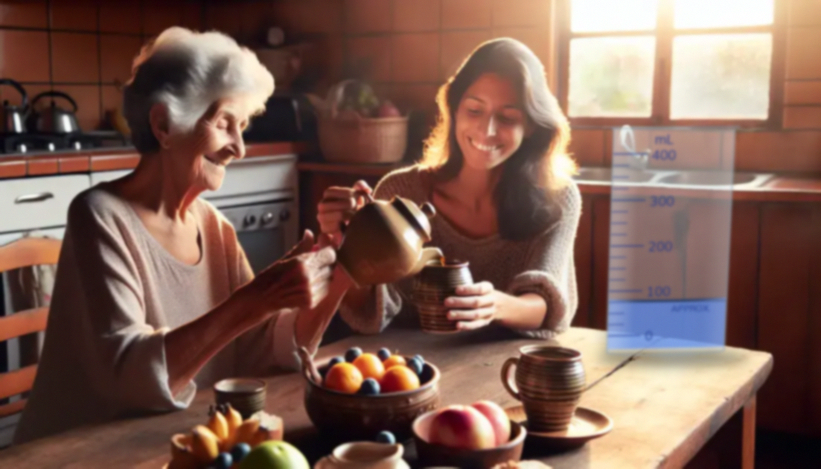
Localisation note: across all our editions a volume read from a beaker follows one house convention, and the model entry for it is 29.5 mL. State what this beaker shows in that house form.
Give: 75 mL
